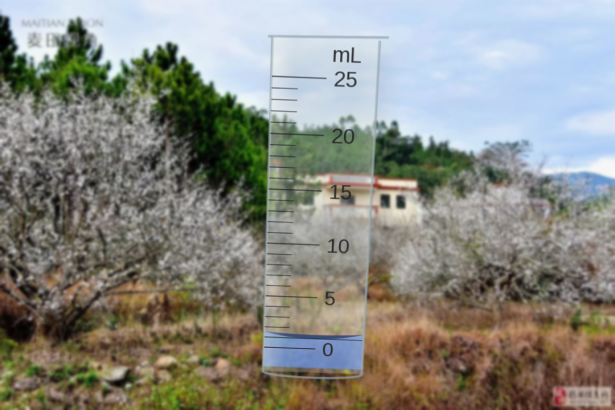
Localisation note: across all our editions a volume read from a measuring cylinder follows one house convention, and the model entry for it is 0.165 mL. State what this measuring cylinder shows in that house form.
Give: 1 mL
